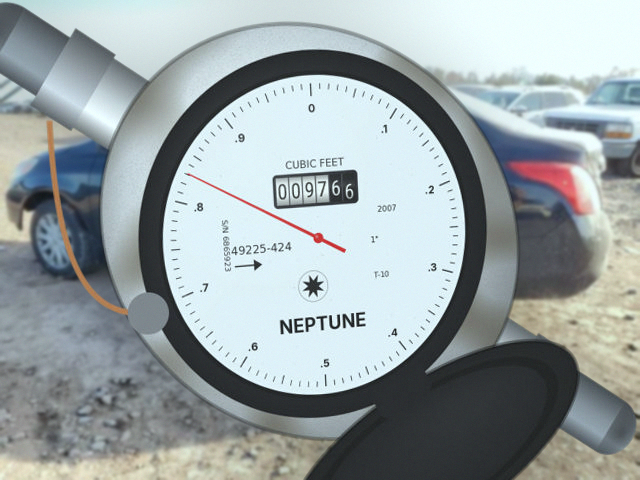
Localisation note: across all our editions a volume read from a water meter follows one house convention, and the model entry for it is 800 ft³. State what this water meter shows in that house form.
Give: 9765.83 ft³
